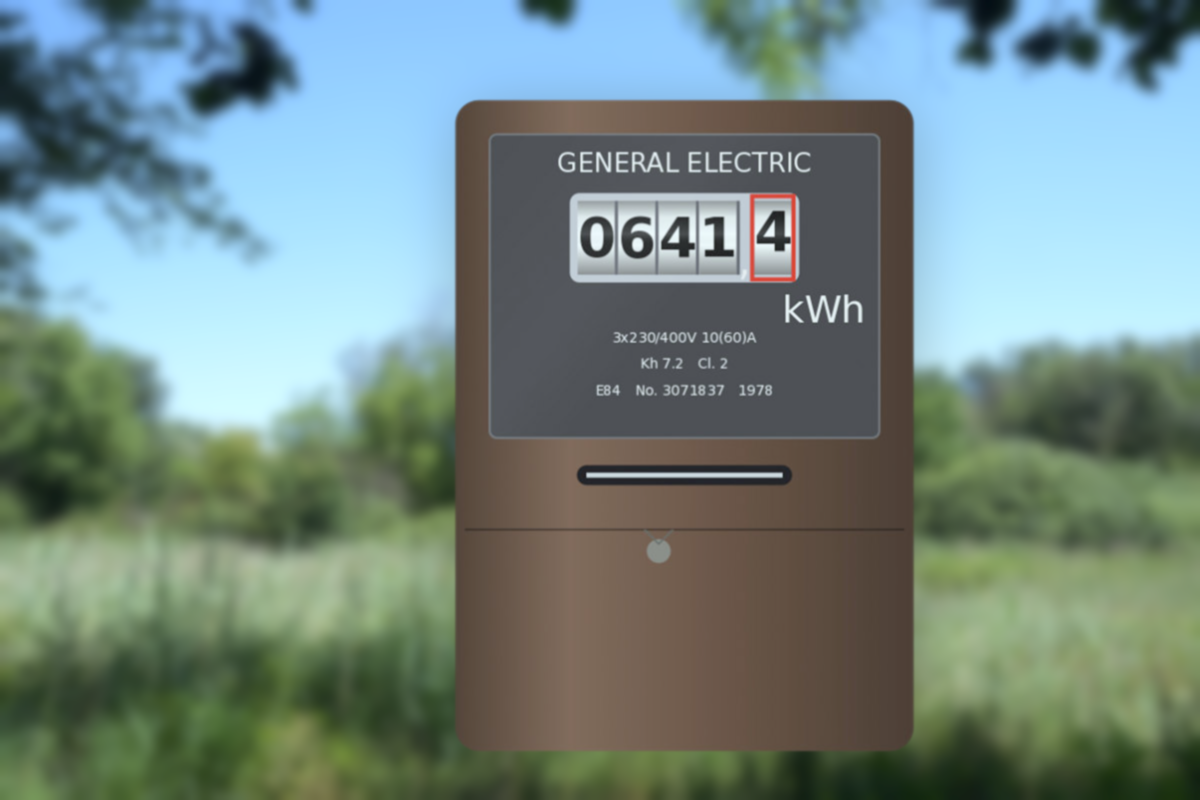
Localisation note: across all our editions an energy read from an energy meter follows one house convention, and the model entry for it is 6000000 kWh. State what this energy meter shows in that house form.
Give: 641.4 kWh
